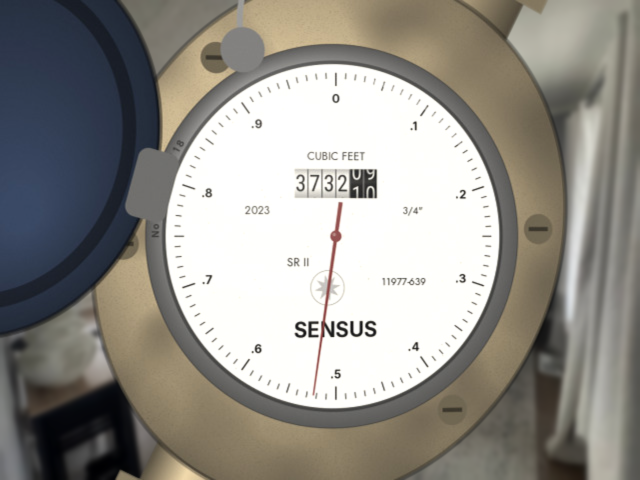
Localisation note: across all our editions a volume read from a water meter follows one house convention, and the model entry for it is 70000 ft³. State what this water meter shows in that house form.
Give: 373209.52 ft³
